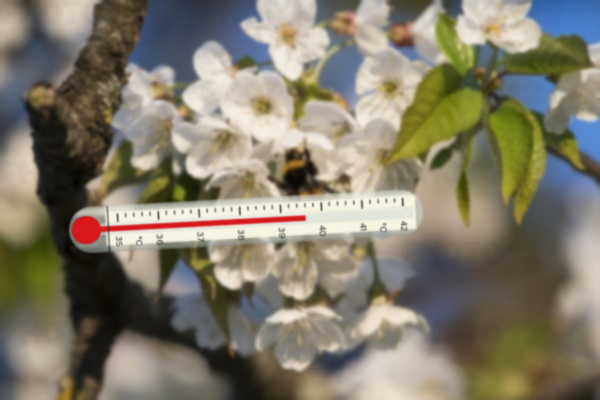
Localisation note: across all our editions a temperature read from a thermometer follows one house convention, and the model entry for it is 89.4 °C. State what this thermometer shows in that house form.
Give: 39.6 °C
